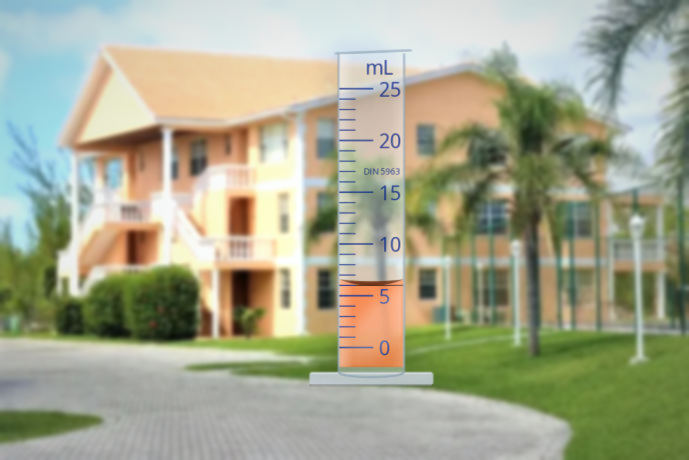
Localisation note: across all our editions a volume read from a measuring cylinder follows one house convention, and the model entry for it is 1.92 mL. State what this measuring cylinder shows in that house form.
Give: 6 mL
